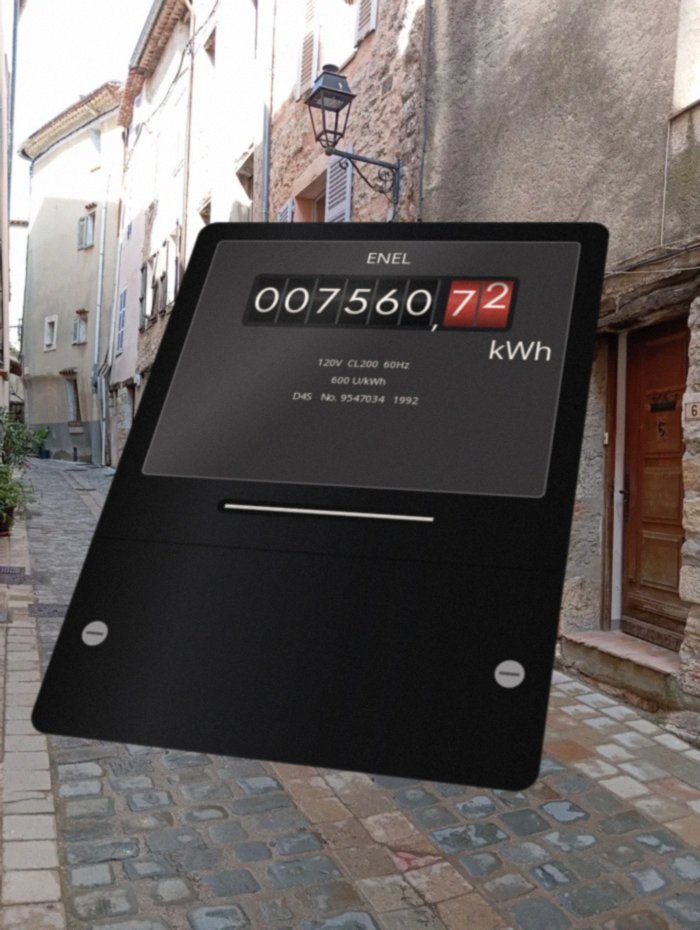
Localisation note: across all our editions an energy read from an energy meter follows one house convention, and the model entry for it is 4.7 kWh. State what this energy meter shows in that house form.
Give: 7560.72 kWh
